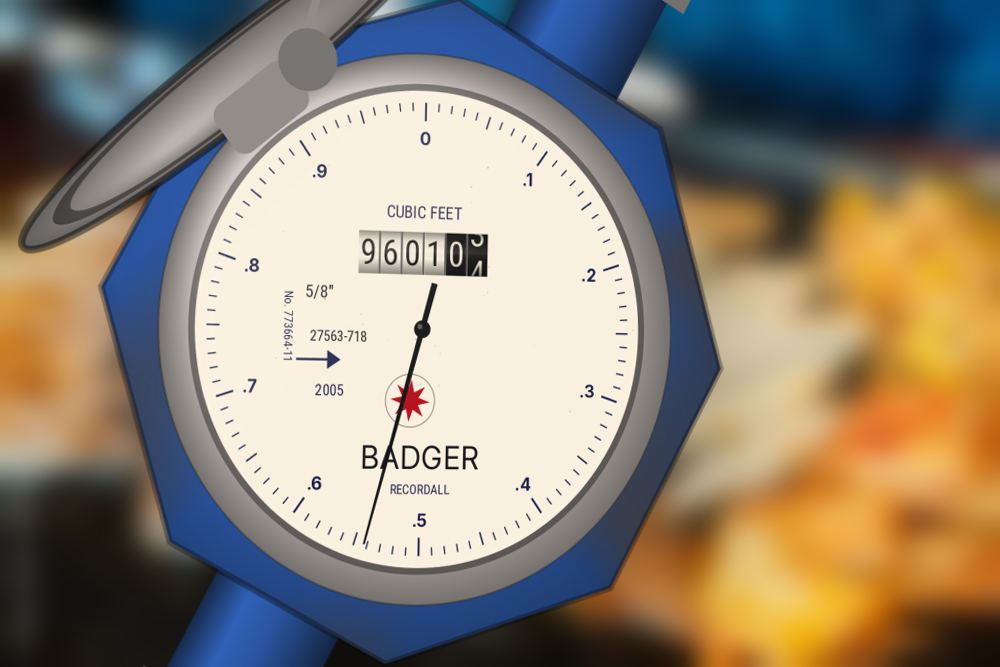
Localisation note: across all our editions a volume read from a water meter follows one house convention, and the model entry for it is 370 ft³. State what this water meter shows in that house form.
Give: 960103.54 ft³
